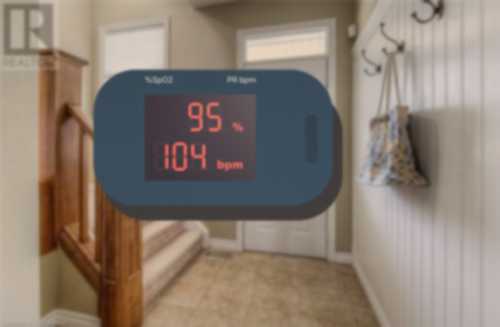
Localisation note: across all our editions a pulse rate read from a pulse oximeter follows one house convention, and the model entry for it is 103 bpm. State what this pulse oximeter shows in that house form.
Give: 104 bpm
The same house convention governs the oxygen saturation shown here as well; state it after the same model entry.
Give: 95 %
